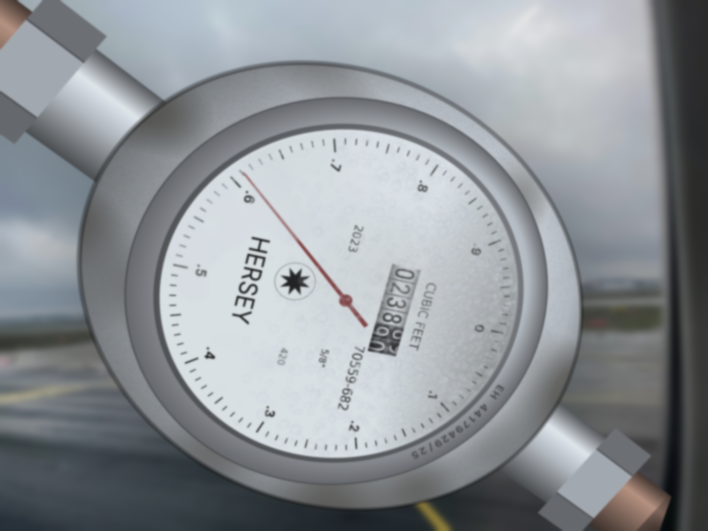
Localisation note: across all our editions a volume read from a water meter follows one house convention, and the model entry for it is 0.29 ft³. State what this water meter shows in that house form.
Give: 23889.61 ft³
